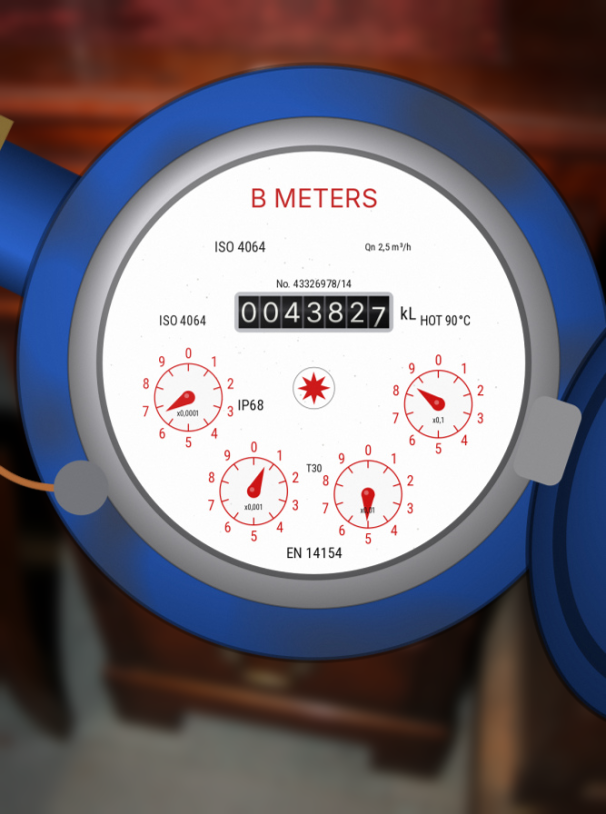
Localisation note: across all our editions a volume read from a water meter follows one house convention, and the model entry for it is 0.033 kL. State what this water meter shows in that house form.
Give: 43826.8506 kL
